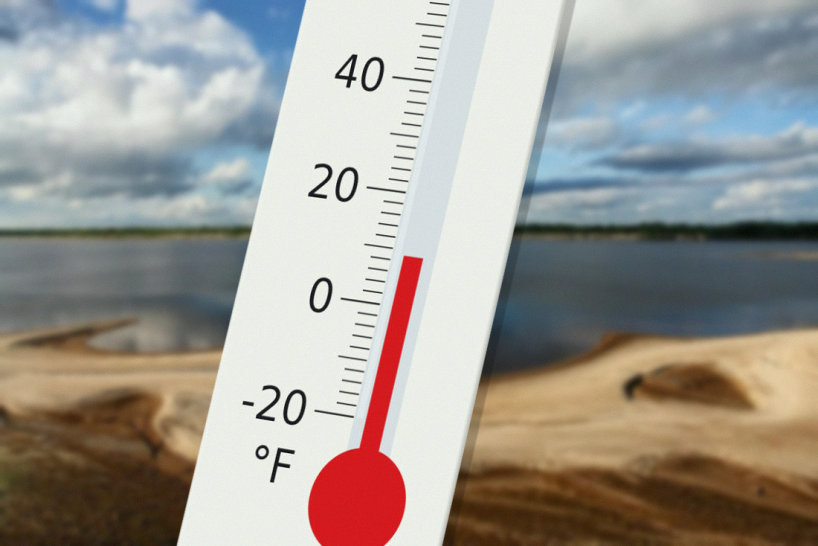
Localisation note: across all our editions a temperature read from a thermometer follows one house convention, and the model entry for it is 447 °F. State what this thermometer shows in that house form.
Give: 9 °F
